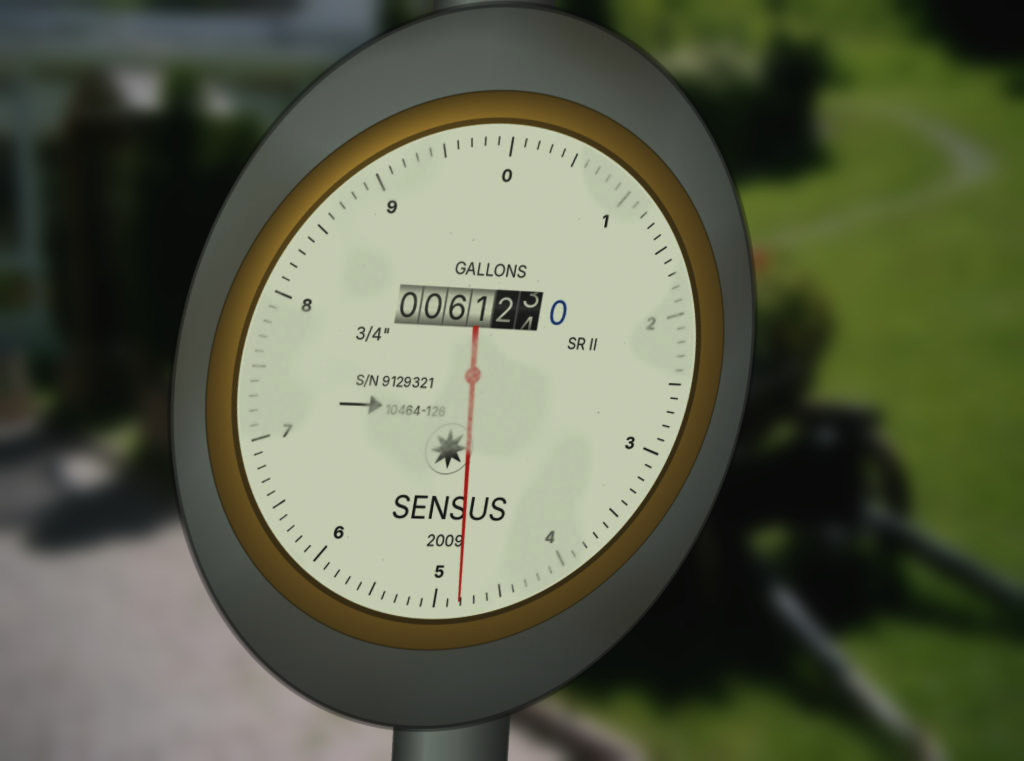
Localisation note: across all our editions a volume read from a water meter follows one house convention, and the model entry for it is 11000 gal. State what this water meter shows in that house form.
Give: 61234.8 gal
